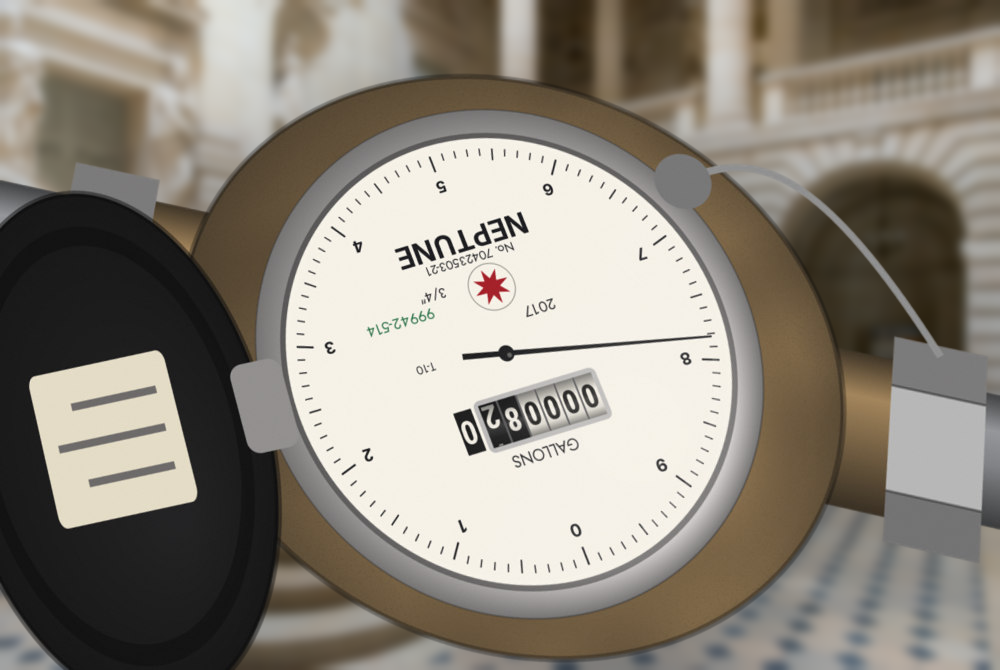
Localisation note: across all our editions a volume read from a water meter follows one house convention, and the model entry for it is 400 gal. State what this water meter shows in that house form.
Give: 817.8 gal
